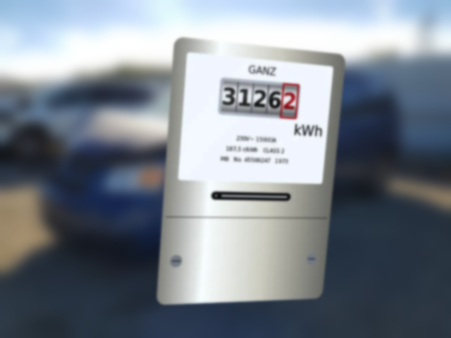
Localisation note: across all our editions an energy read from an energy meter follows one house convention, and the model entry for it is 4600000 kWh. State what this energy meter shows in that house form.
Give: 3126.2 kWh
